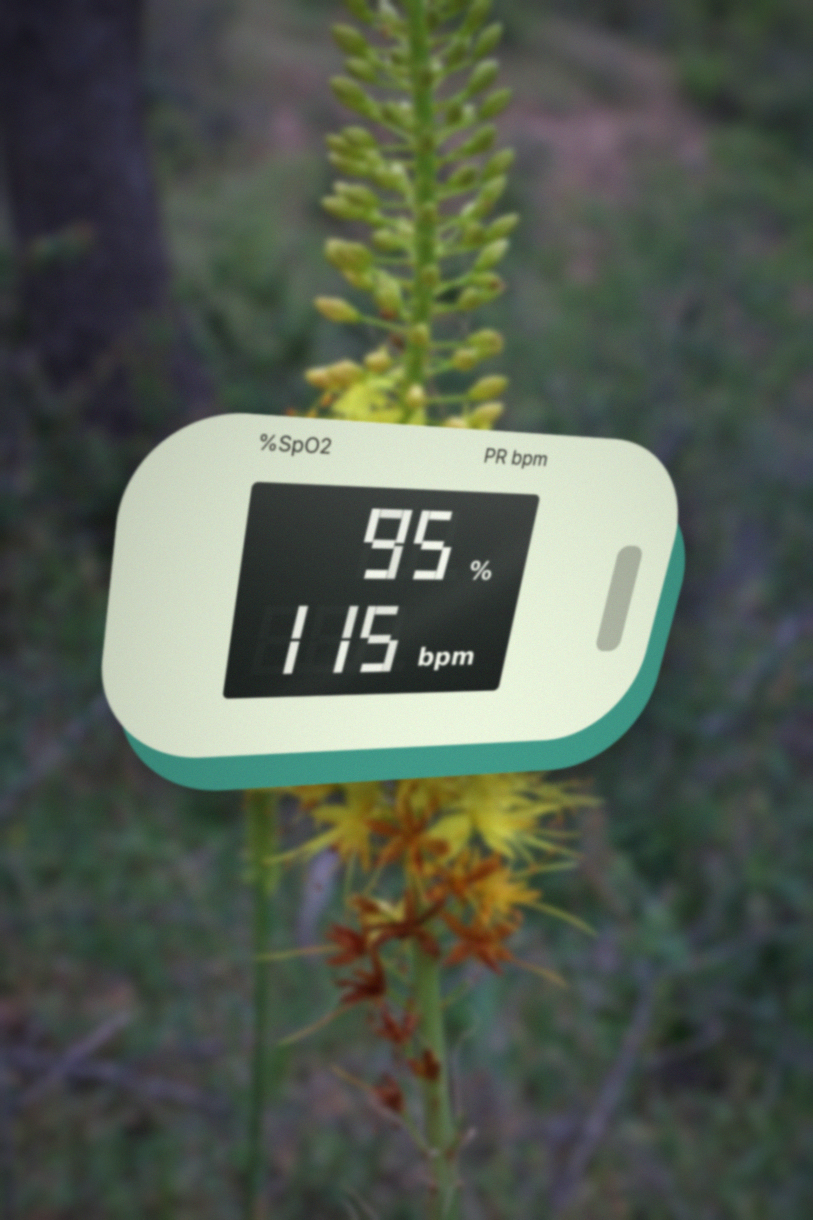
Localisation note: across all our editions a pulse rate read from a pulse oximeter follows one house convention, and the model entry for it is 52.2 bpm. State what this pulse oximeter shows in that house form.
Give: 115 bpm
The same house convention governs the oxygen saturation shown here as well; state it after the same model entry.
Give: 95 %
